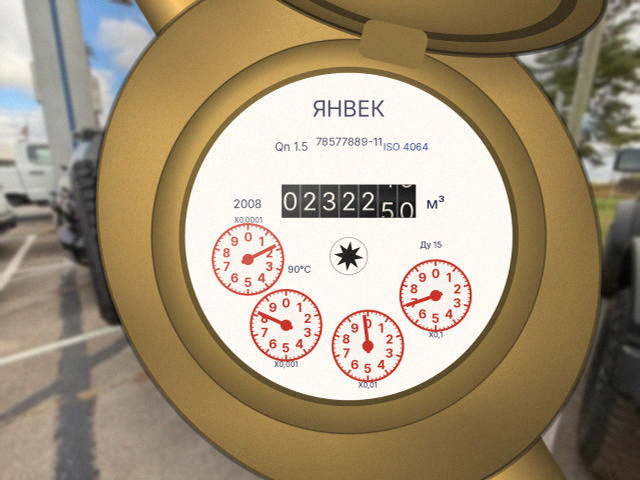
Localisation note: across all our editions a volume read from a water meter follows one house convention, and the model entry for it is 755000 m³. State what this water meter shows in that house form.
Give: 232249.6981 m³
